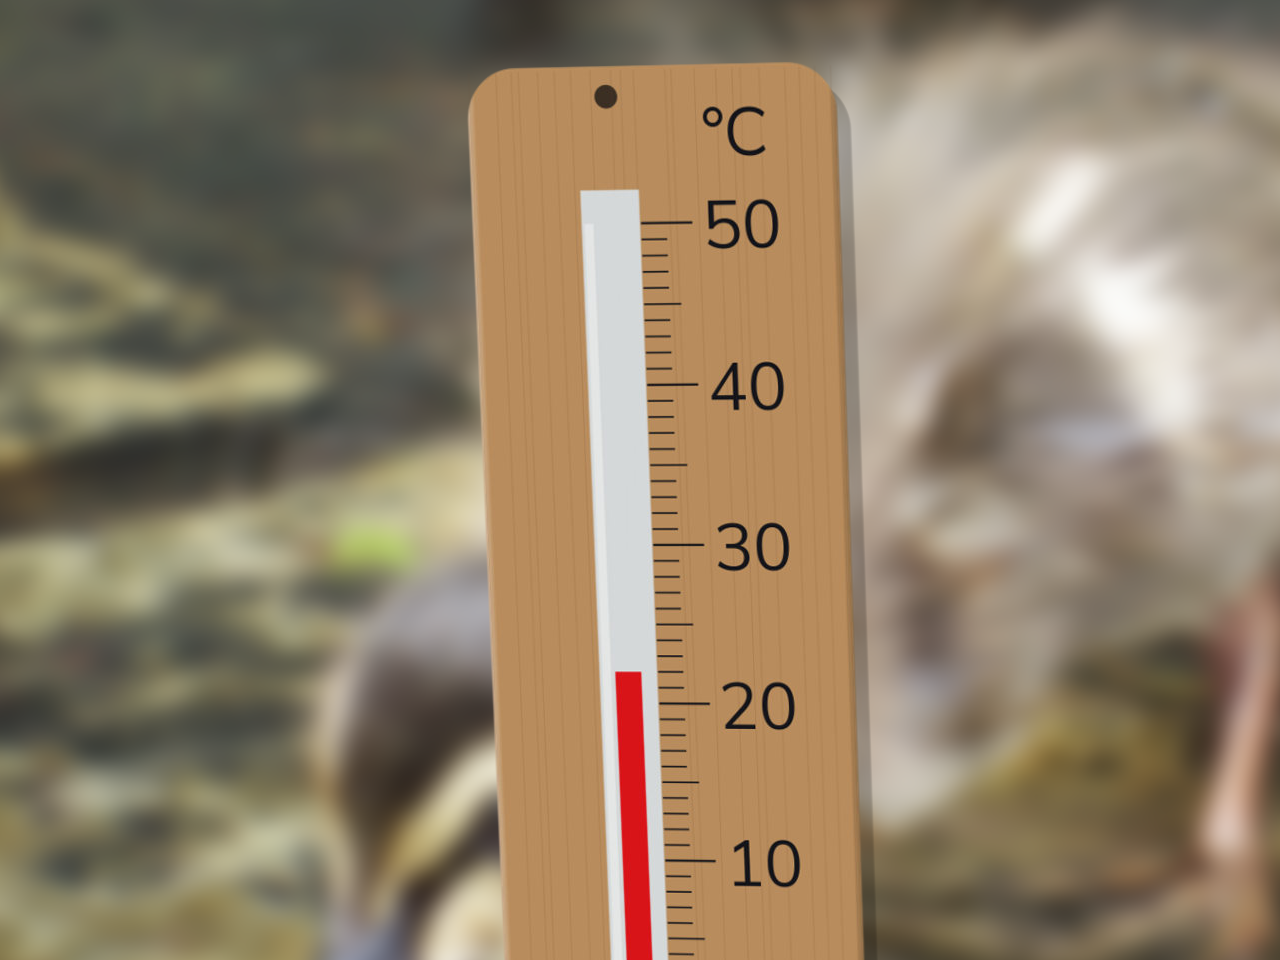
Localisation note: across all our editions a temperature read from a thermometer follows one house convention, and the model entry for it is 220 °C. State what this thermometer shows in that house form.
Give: 22 °C
